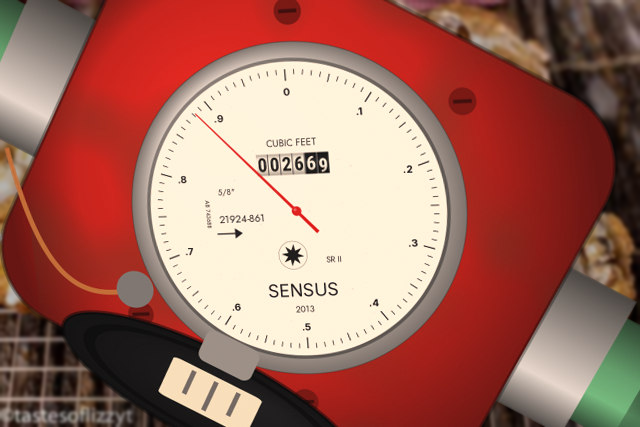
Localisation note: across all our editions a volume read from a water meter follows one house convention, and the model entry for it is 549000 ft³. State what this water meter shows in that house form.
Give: 2668.88 ft³
